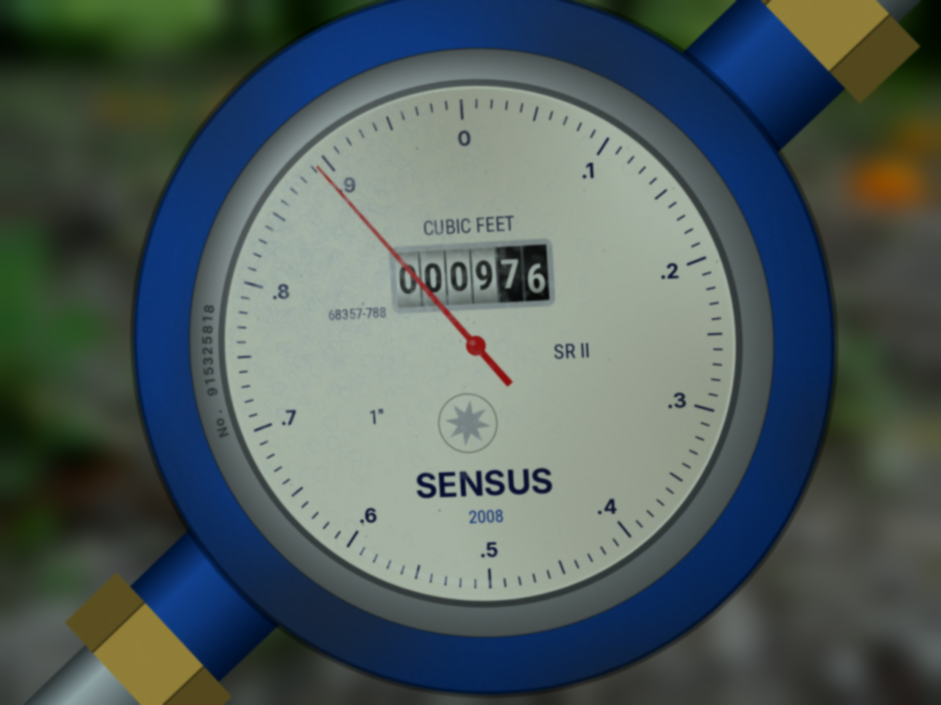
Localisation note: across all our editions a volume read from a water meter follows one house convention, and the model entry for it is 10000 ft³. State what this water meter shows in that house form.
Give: 975.89 ft³
